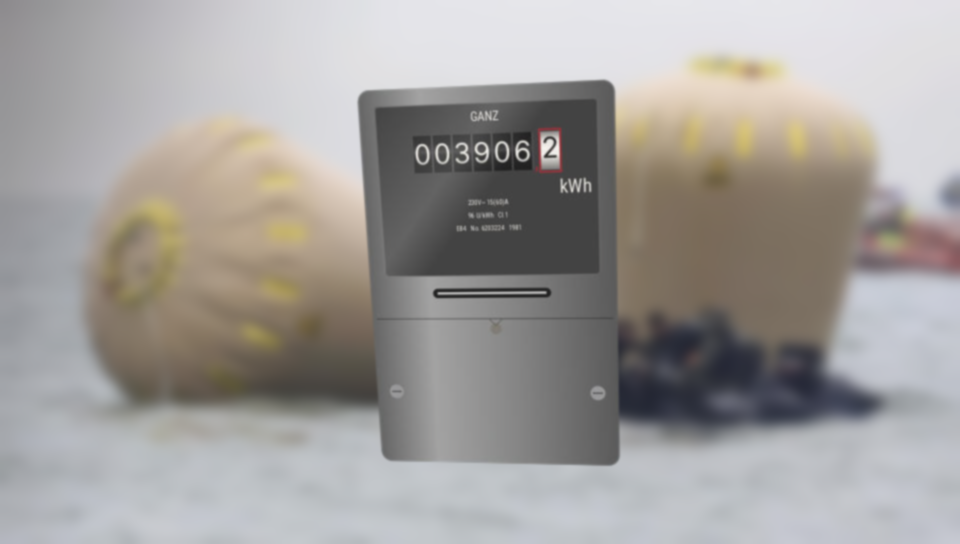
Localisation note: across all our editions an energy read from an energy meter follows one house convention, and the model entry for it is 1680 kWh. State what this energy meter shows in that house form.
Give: 3906.2 kWh
